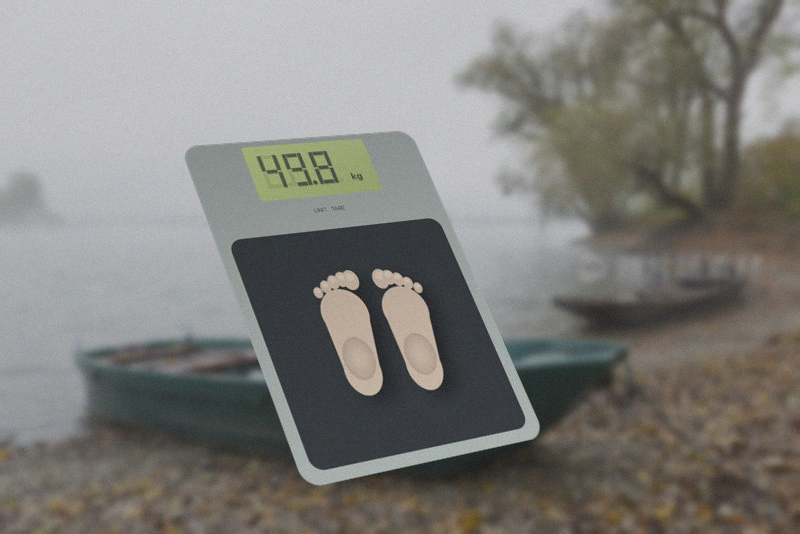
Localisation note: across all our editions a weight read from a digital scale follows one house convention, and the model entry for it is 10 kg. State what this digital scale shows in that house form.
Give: 49.8 kg
